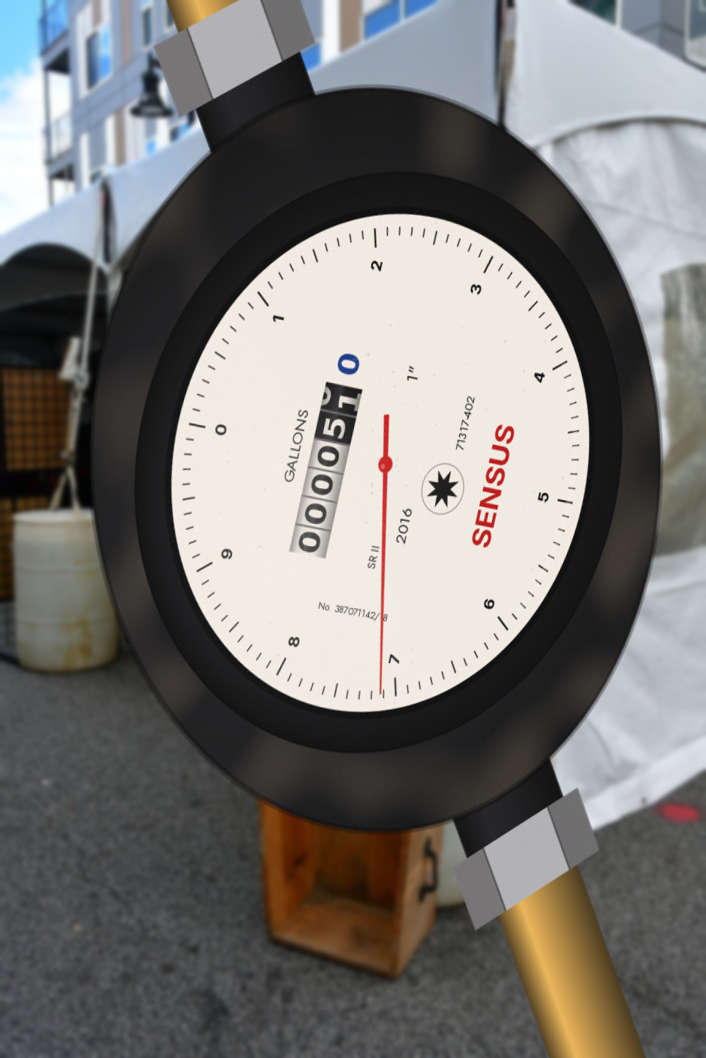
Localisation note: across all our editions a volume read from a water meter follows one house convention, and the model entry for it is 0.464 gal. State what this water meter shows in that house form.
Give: 507.1 gal
